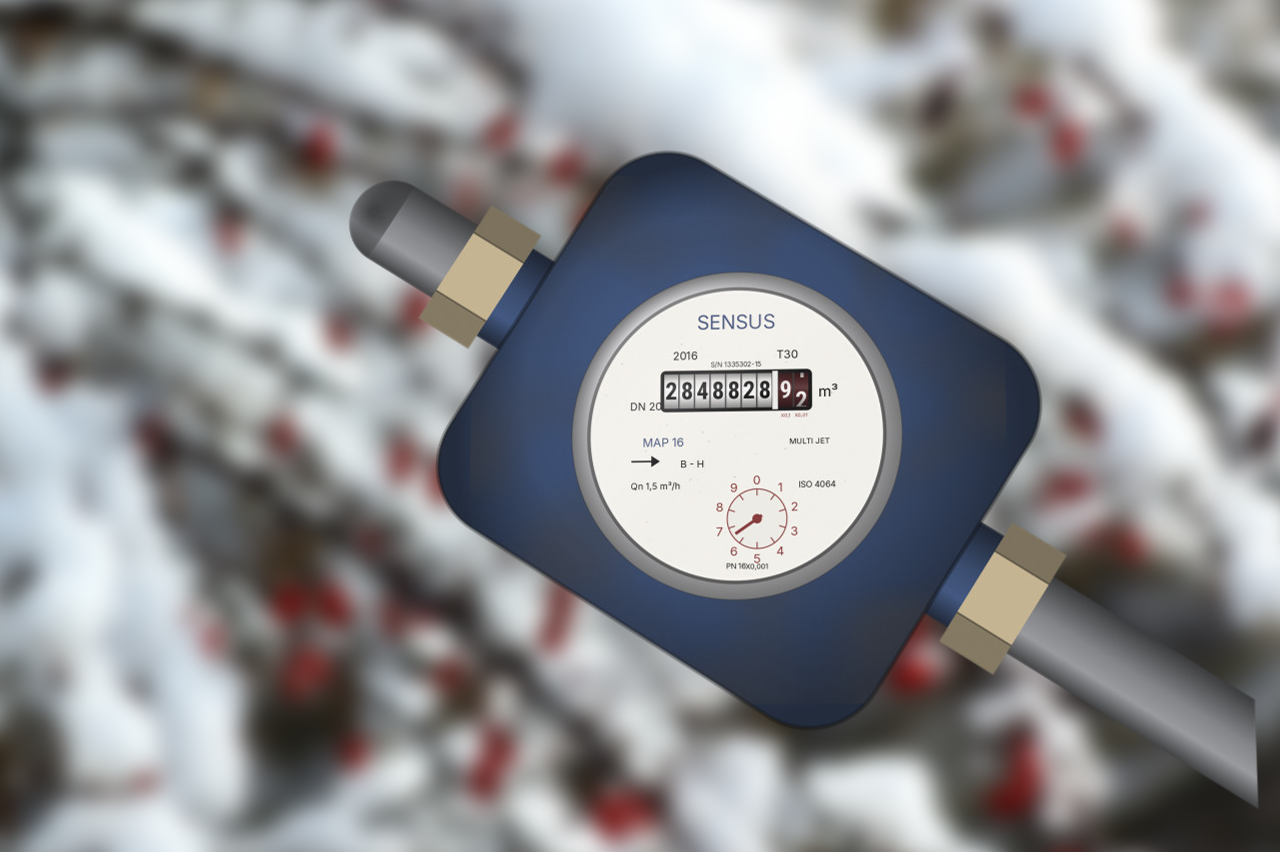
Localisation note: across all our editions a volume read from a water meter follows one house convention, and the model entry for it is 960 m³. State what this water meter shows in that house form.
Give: 2848828.916 m³
